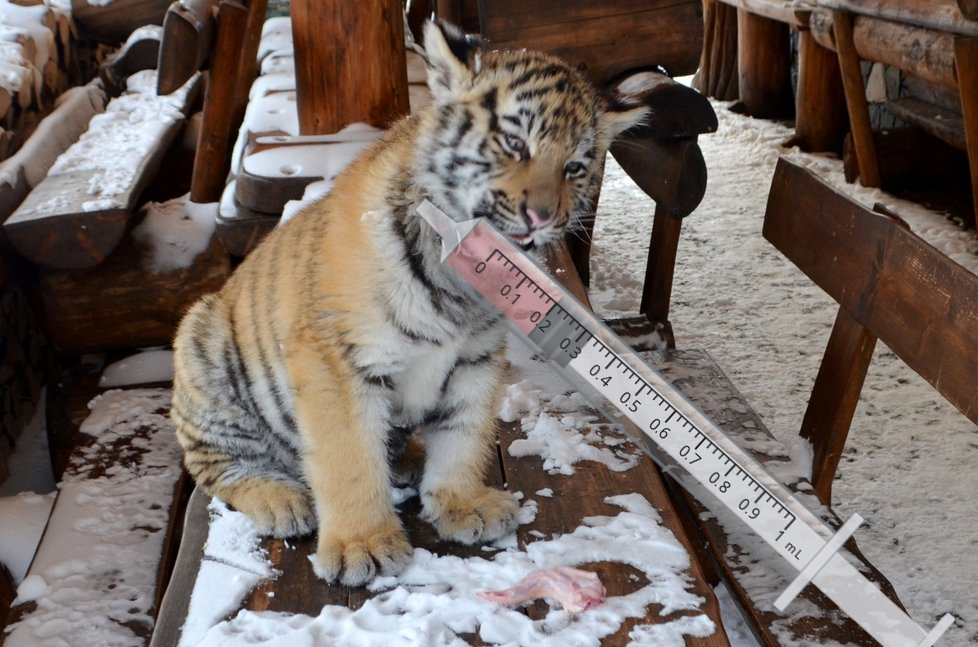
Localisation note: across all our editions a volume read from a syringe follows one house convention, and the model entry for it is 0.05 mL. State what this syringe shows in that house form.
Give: 0.2 mL
